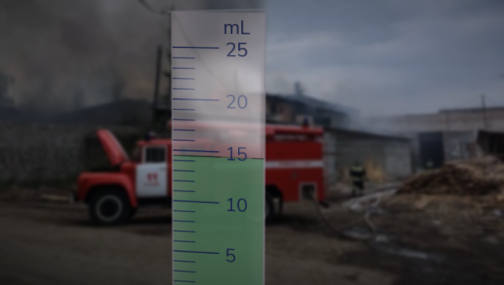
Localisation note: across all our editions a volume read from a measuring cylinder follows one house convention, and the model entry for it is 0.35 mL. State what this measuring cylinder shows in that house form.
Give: 14.5 mL
